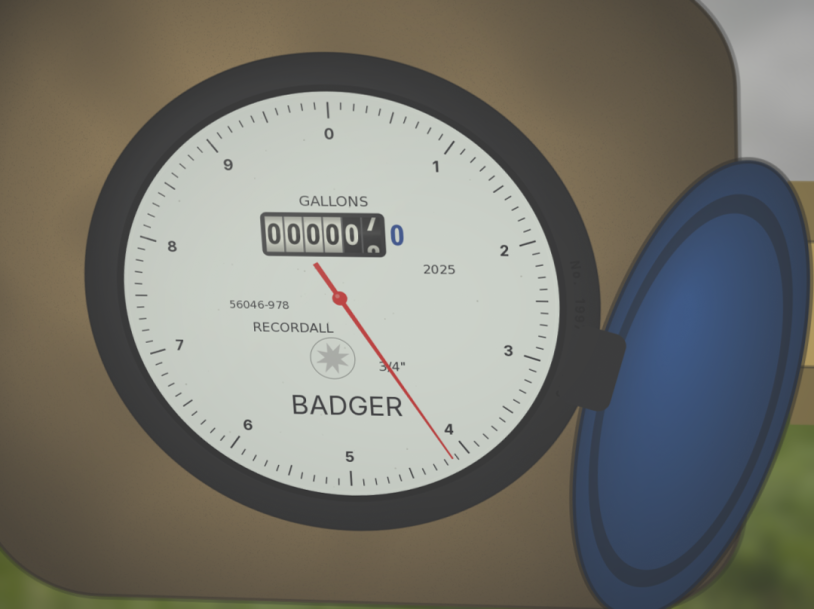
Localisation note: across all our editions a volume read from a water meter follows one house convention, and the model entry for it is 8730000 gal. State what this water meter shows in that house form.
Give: 74.1 gal
